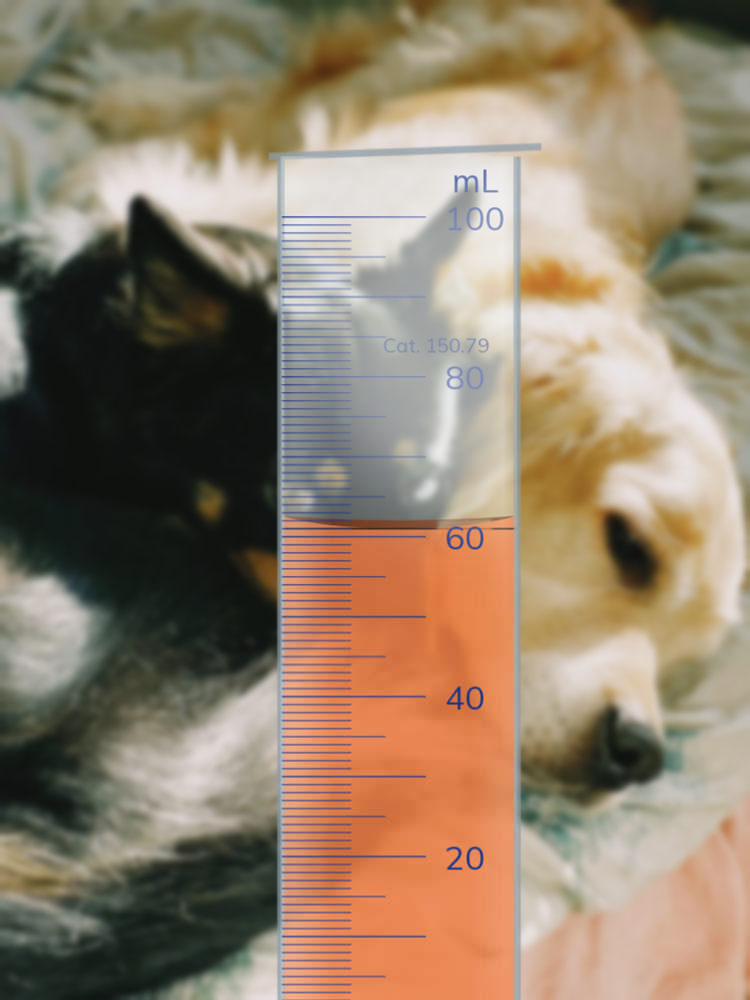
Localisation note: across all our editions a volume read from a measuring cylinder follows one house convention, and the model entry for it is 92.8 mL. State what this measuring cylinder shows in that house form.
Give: 61 mL
